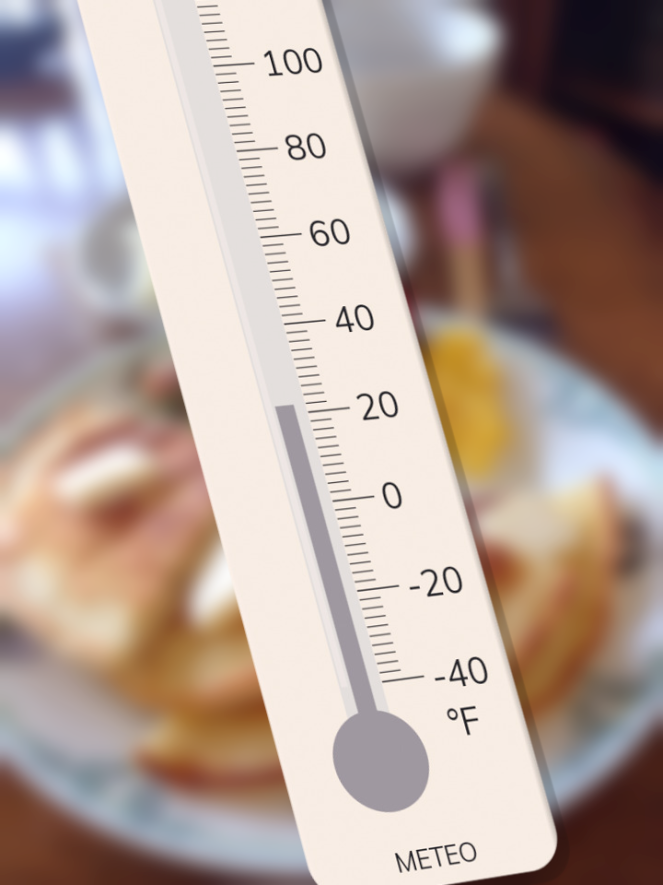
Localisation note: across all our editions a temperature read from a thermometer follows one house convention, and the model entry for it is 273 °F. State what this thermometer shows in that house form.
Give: 22 °F
